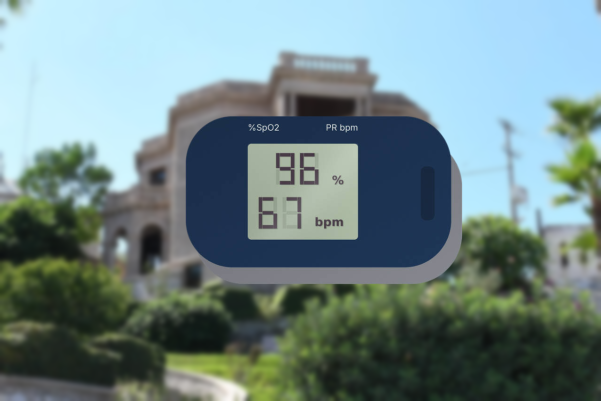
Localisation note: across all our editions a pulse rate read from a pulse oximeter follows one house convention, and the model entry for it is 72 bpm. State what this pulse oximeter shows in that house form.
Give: 67 bpm
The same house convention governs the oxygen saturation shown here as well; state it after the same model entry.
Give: 96 %
